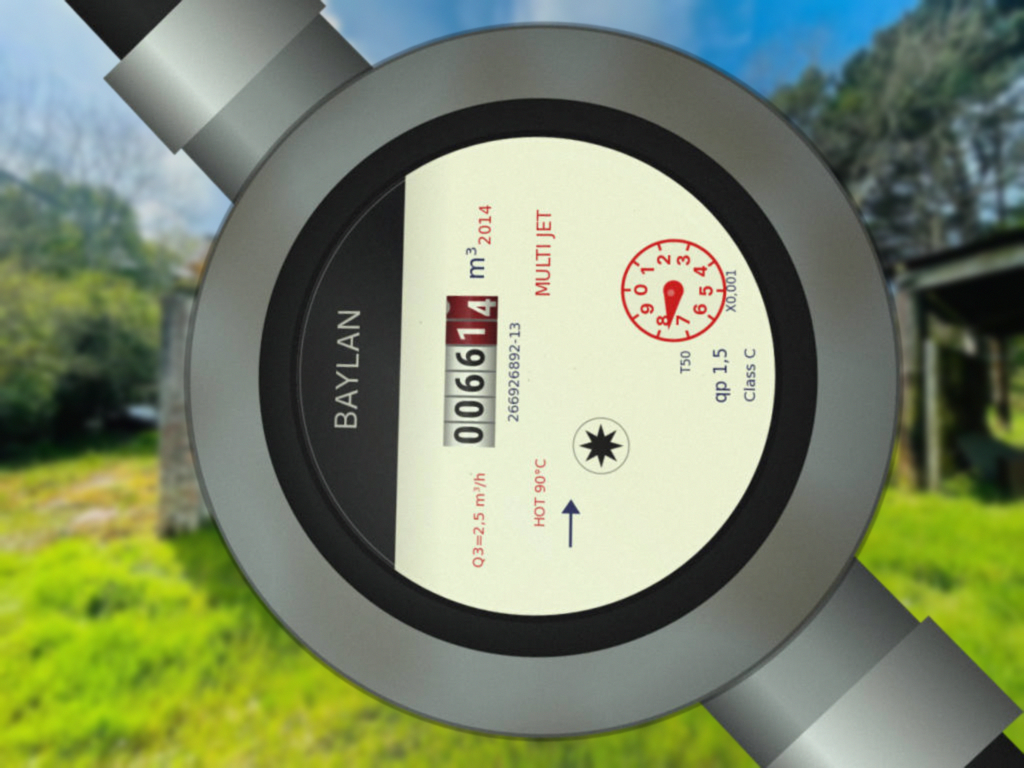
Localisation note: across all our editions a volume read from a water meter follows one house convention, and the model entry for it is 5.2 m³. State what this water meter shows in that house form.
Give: 66.137 m³
